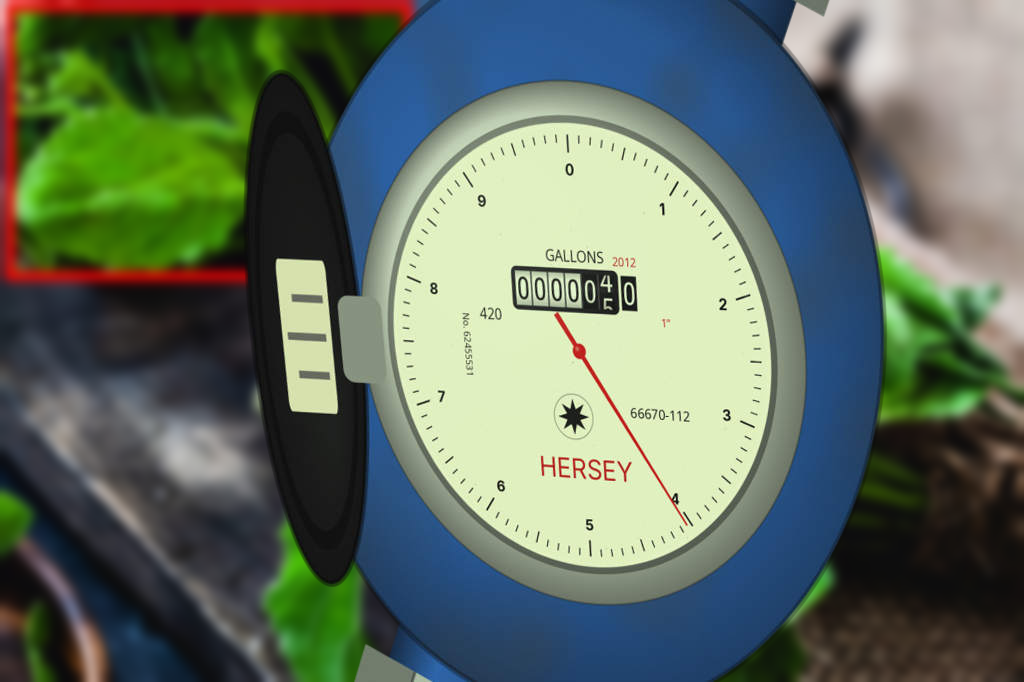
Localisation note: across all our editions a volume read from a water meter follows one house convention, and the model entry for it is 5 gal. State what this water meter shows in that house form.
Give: 44.0 gal
